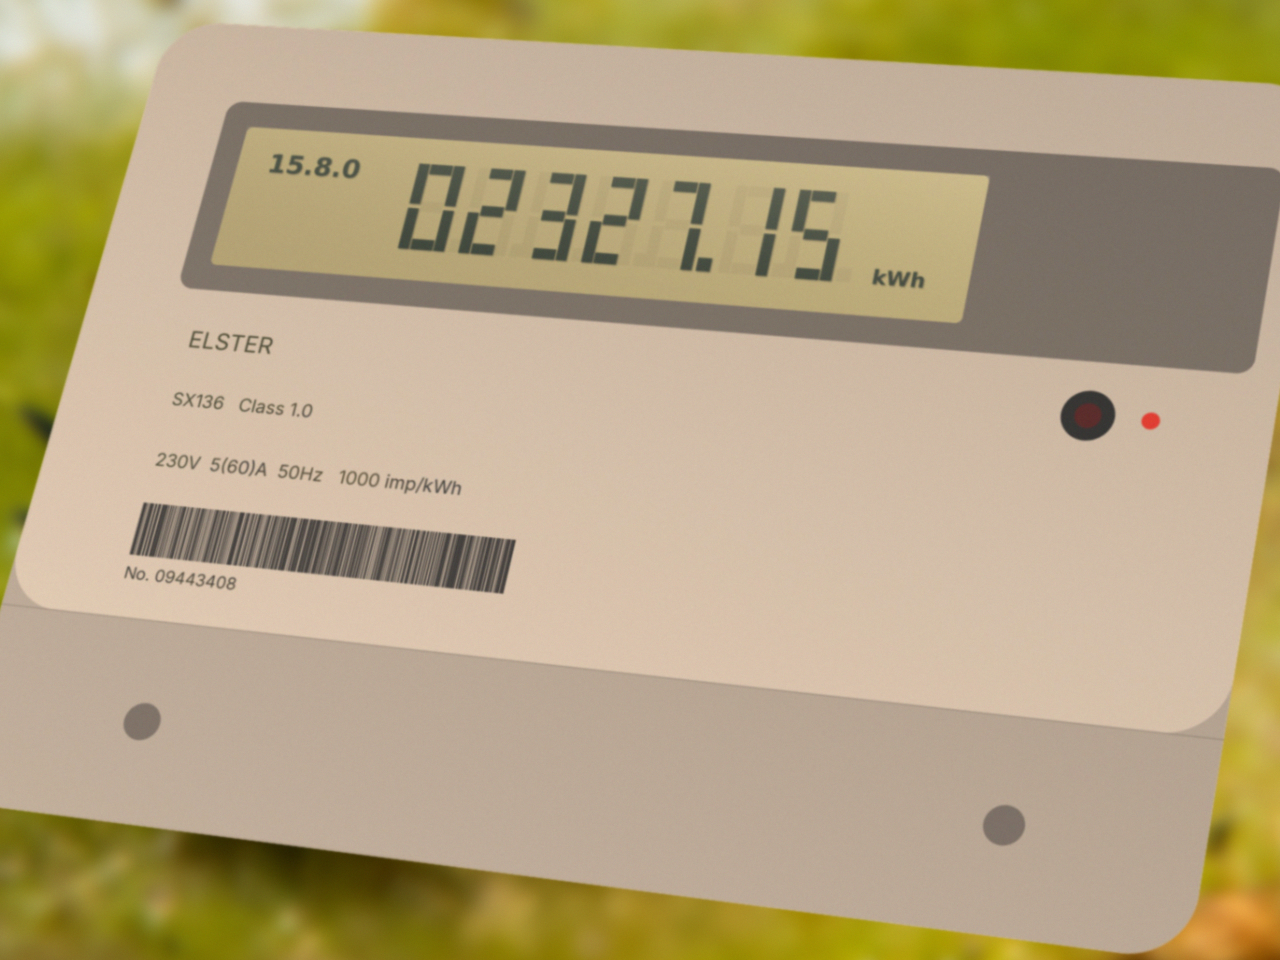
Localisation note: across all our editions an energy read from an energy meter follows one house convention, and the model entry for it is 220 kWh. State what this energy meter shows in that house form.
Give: 2327.15 kWh
